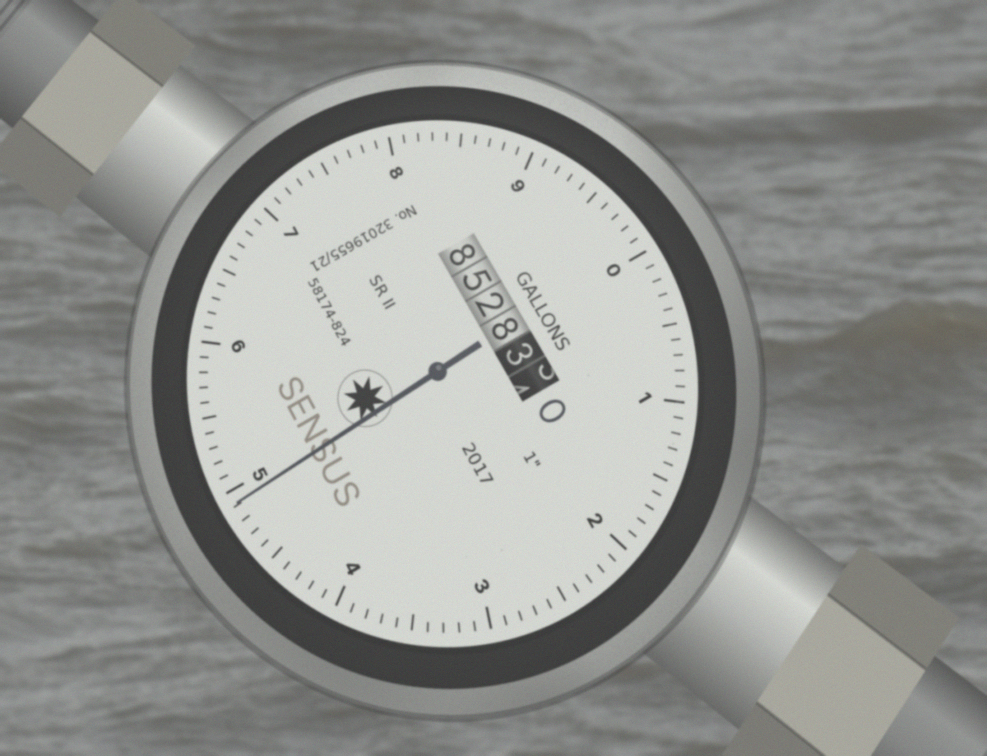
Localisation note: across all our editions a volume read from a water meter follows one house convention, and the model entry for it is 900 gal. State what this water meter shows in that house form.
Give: 8528334.9 gal
